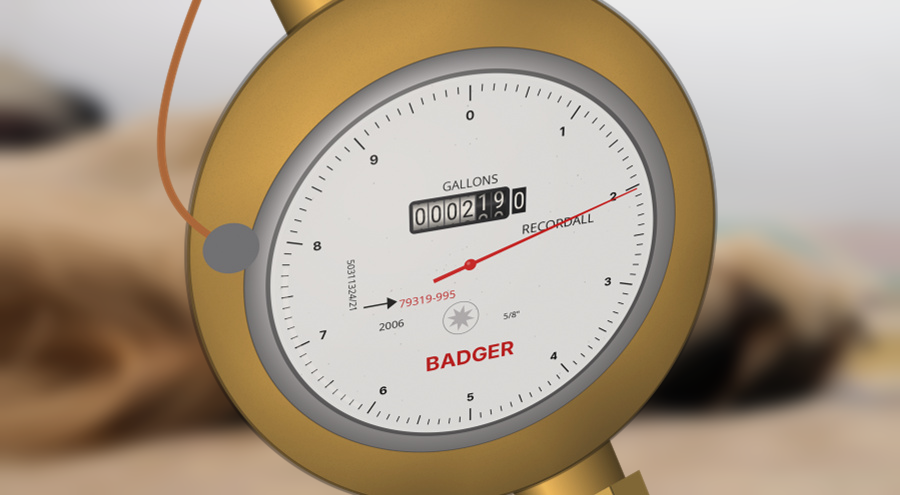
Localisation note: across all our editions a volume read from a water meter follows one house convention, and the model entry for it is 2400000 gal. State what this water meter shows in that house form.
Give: 2192.0 gal
